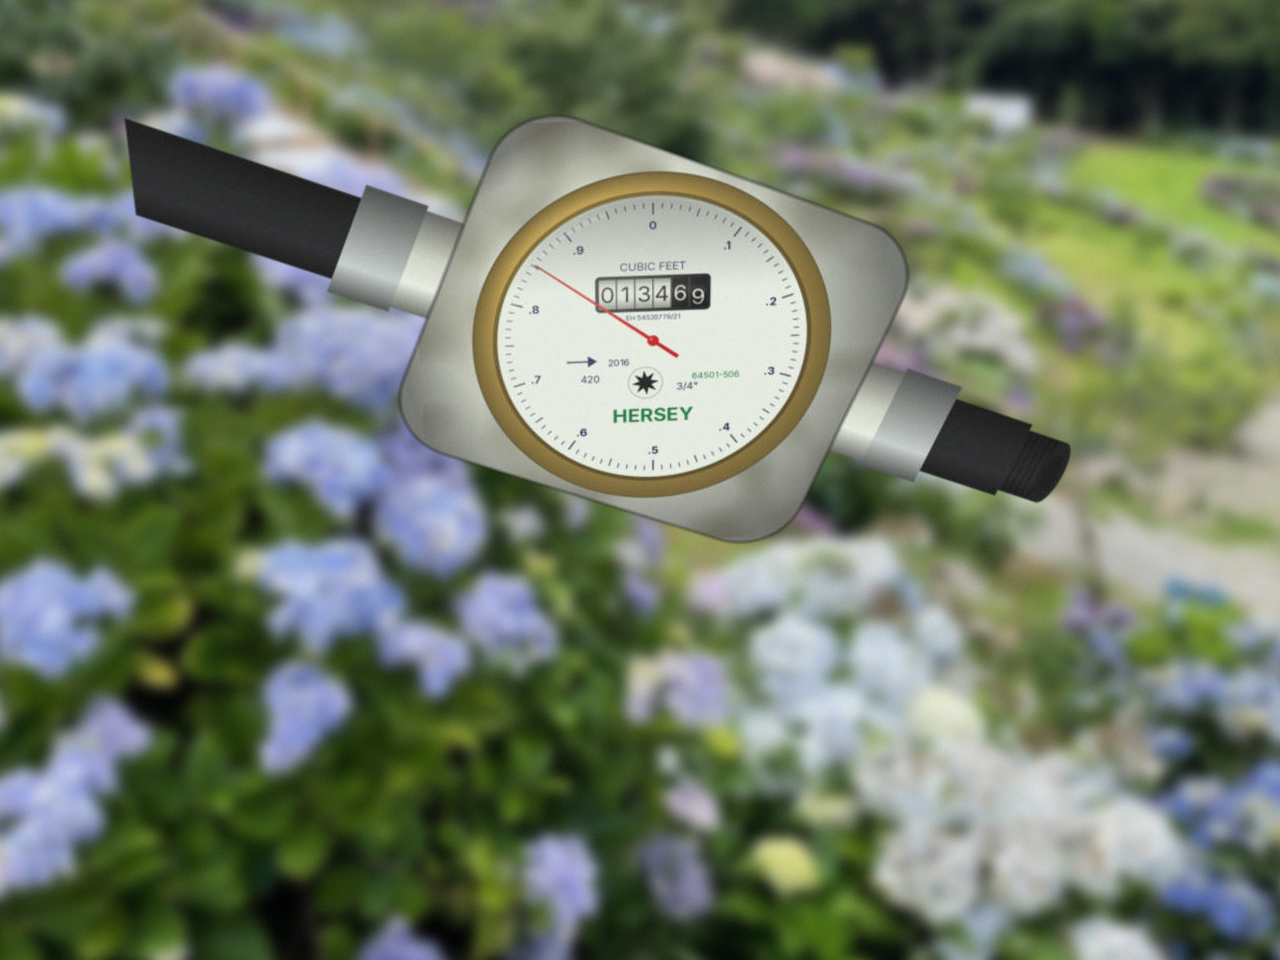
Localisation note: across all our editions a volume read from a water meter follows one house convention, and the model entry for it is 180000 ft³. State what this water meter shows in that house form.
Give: 13468.85 ft³
